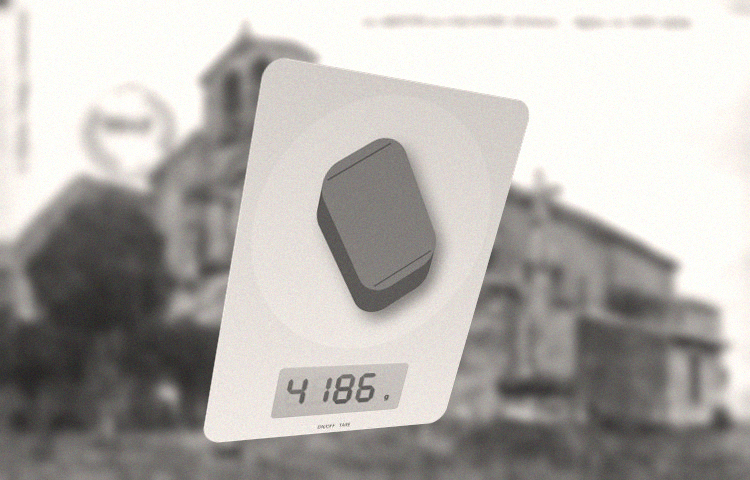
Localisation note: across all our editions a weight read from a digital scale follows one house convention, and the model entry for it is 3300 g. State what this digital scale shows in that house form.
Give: 4186 g
